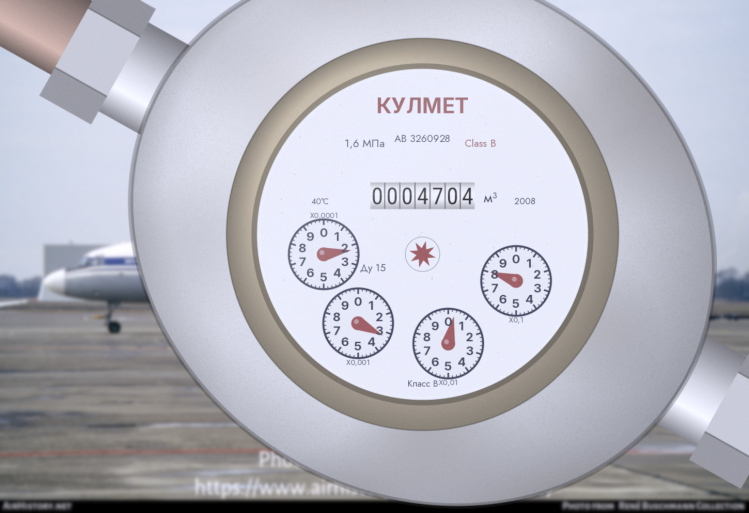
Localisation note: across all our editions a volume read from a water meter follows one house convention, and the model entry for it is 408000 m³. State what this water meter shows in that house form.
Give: 4704.8032 m³
